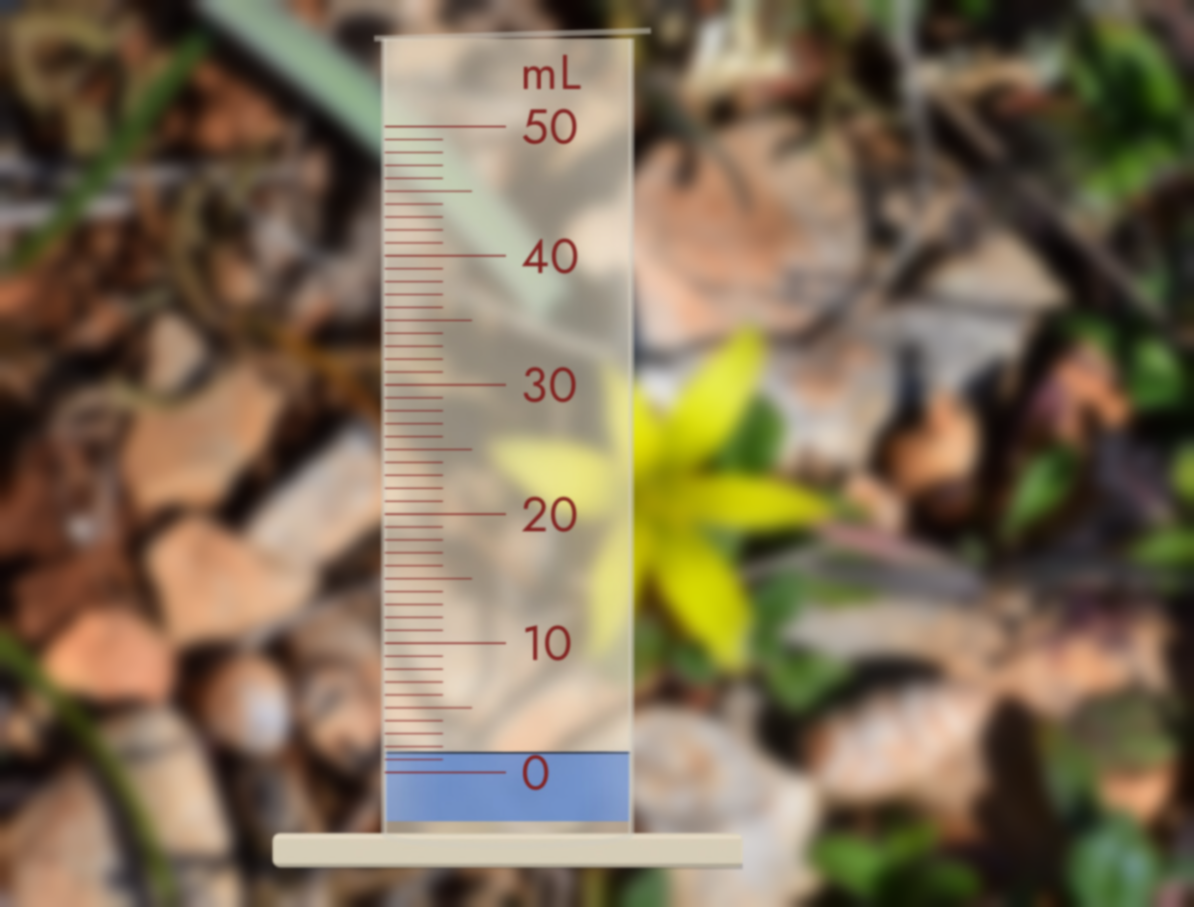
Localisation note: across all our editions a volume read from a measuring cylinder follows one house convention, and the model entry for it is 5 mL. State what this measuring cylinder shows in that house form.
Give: 1.5 mL
